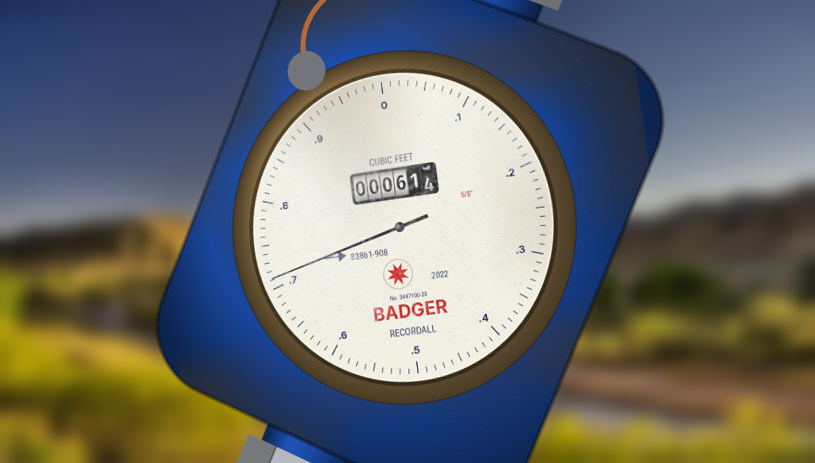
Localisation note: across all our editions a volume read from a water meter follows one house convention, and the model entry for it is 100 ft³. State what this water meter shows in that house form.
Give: 613.71 ft³
